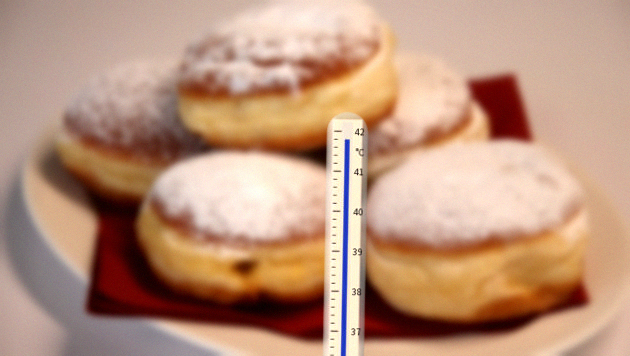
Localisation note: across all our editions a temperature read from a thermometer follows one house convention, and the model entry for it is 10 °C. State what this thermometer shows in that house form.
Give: 41.8 °C
